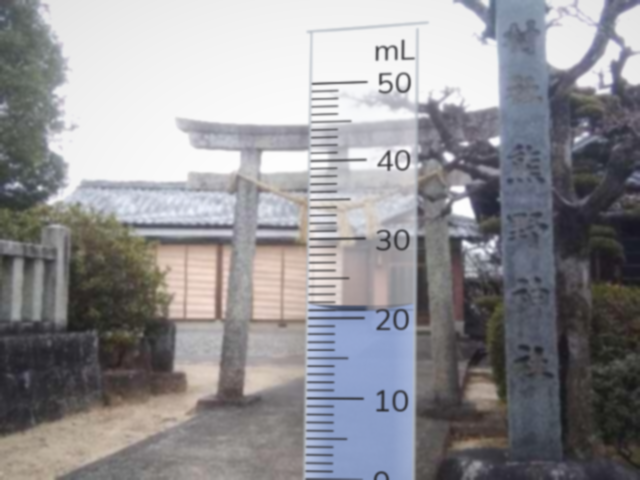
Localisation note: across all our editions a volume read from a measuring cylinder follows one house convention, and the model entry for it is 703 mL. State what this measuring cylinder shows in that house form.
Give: 21 mL
